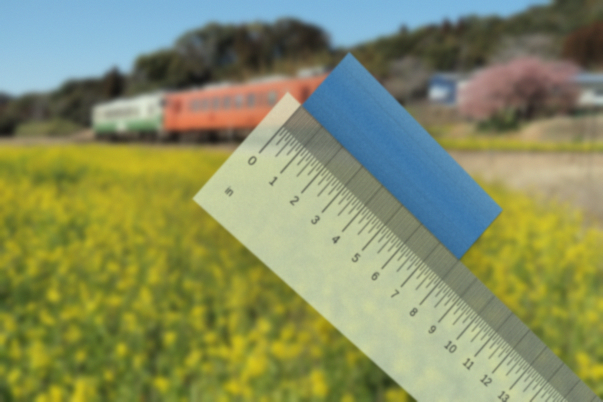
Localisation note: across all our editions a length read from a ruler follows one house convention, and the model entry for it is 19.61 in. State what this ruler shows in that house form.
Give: 8 in
